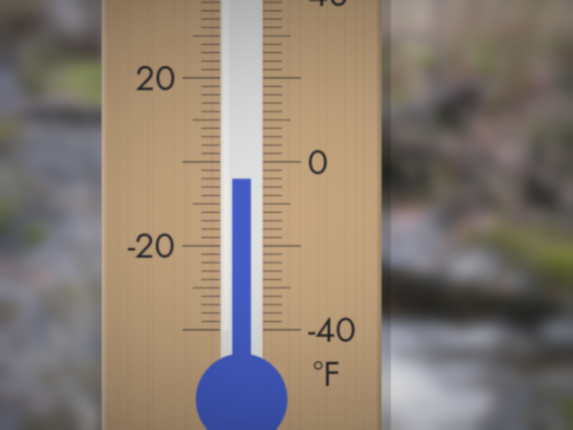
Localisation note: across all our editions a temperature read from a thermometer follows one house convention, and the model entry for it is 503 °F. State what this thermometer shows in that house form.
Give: -4 °F
